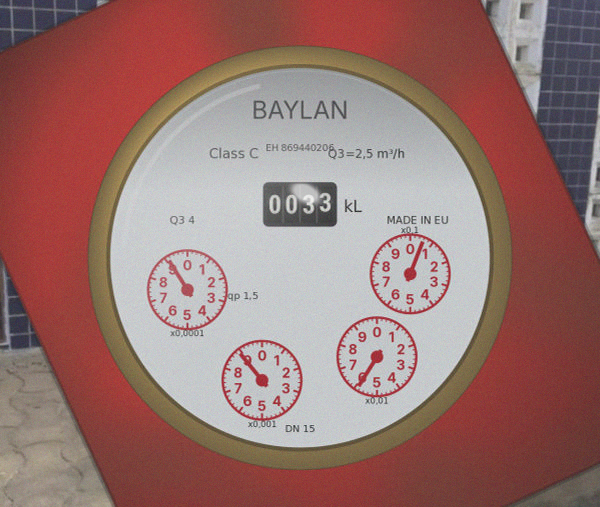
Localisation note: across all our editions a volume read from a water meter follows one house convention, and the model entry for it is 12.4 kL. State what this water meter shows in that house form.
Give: 33.0589 kL
